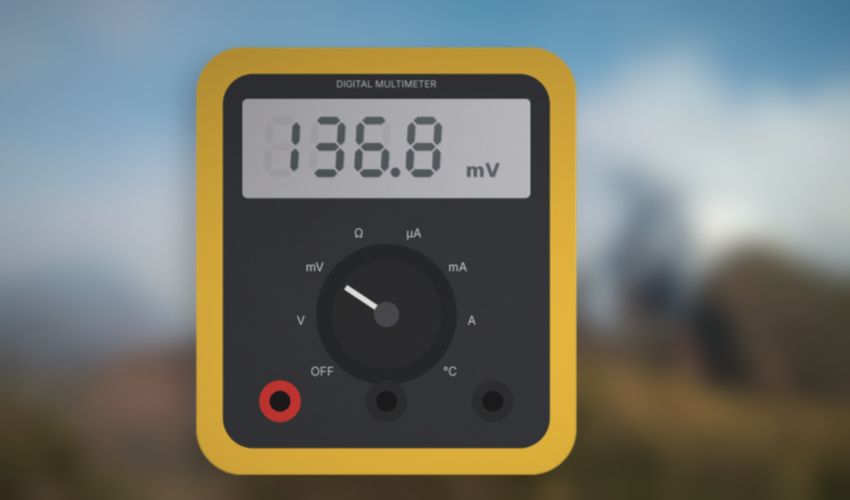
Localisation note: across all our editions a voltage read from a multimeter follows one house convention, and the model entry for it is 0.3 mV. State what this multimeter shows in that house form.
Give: 136.8 mV
